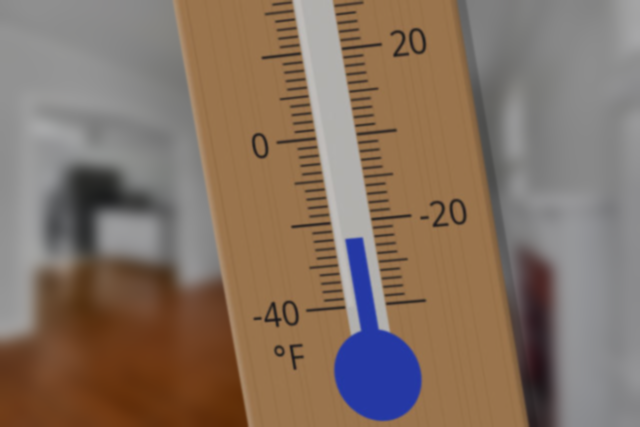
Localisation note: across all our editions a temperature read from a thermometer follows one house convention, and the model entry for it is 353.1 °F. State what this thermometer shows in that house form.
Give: -24 °F
